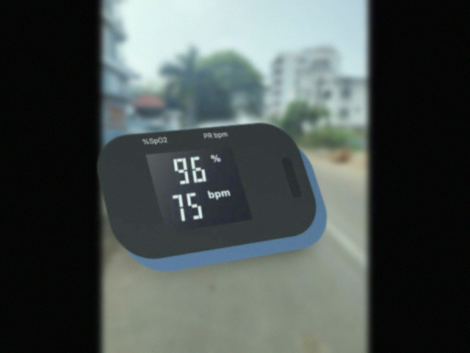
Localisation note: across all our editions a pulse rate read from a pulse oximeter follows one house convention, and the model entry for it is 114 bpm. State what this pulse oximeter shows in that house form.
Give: 75 bpm
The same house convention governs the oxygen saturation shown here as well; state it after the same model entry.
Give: 96 %
